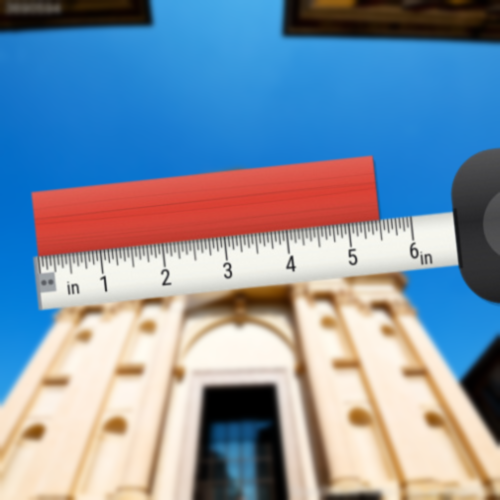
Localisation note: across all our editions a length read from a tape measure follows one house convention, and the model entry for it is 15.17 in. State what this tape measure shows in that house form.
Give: 5.5 in
